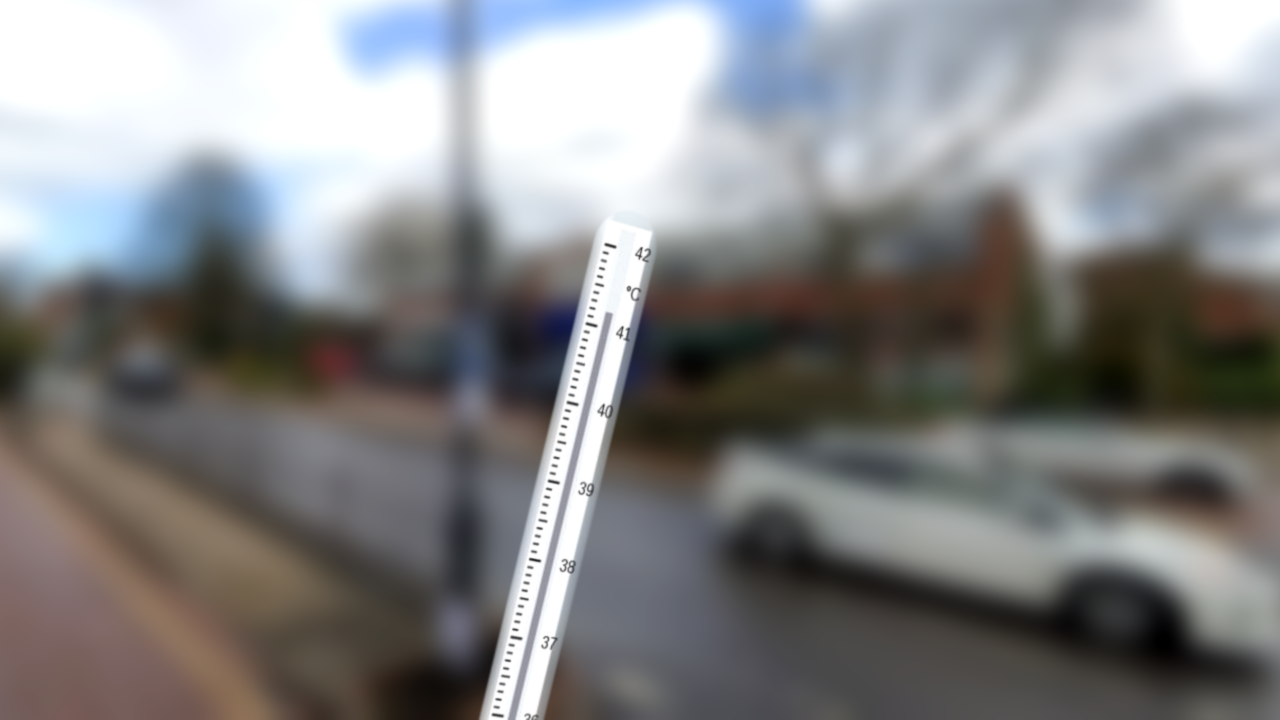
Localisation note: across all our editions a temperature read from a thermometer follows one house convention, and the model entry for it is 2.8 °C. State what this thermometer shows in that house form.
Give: 41.2 °C
